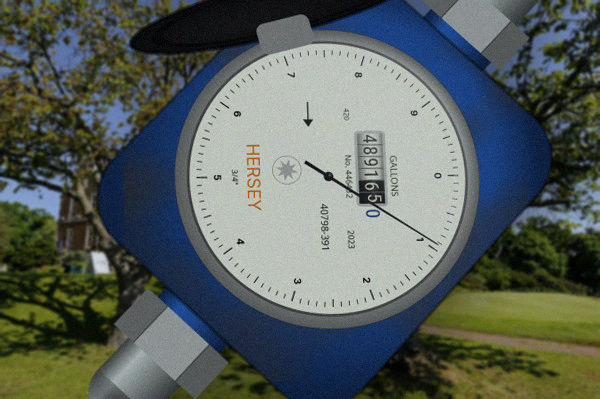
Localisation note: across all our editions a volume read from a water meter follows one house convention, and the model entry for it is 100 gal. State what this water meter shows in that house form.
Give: 4891650.9 gal
